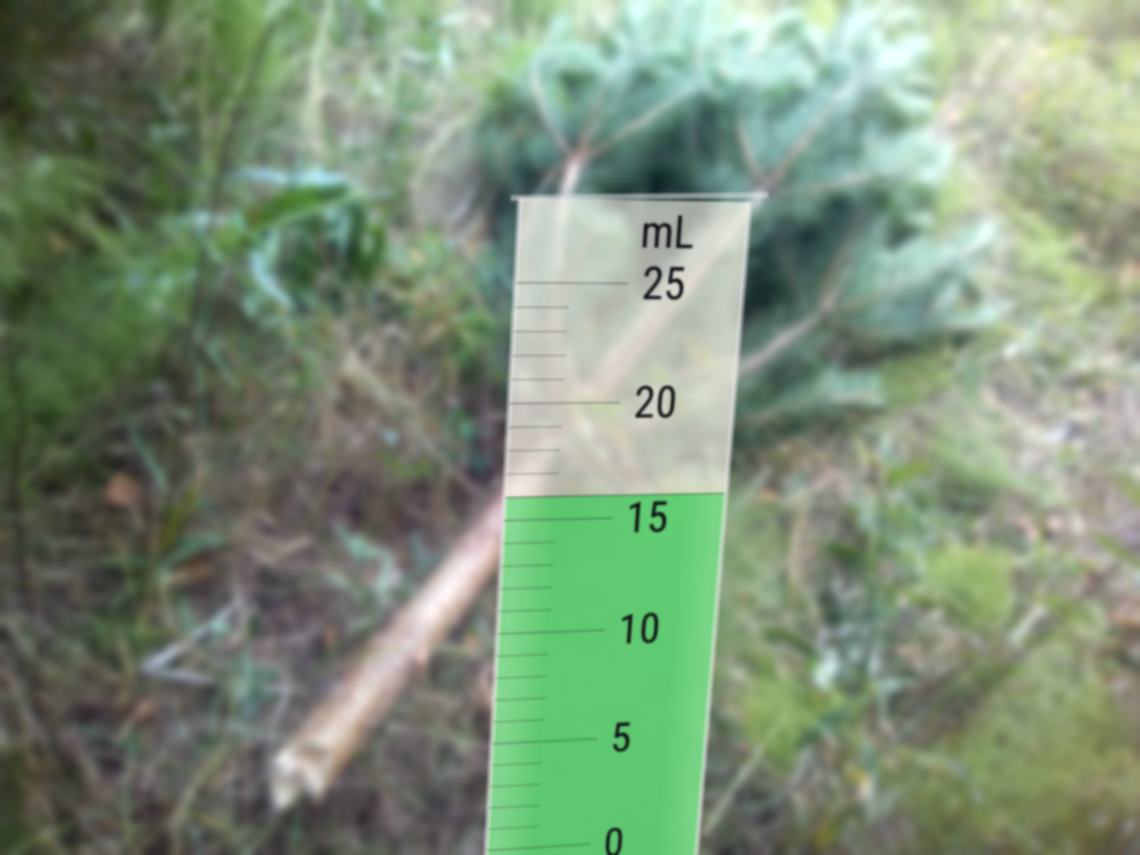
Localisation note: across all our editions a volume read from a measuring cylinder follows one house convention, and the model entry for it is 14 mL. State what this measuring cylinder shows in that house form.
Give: 16 mL
